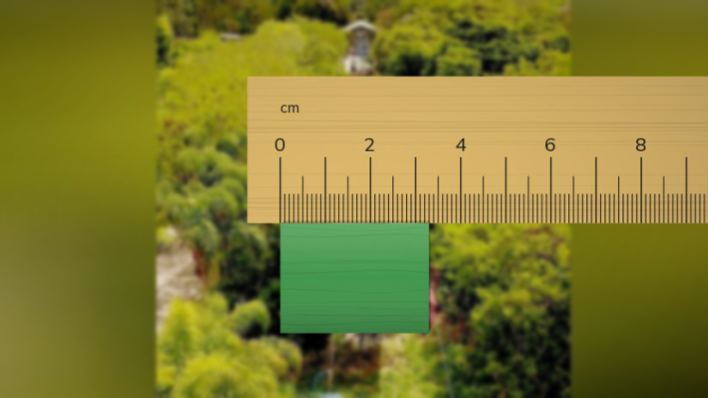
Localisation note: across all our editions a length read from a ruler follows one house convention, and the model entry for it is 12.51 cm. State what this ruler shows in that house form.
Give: 3.3 cm
